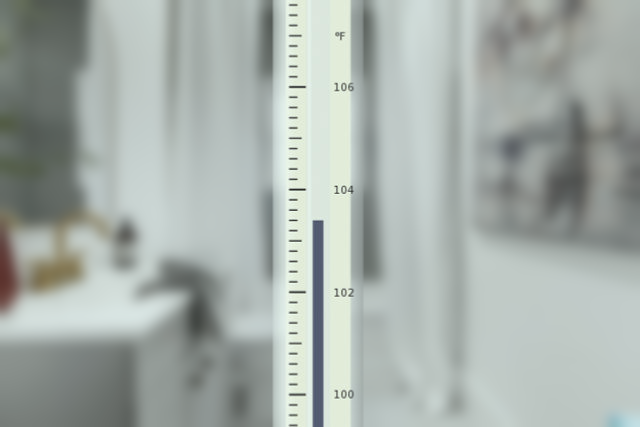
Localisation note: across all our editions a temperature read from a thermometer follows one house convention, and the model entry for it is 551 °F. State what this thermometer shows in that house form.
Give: 103.4 °F
